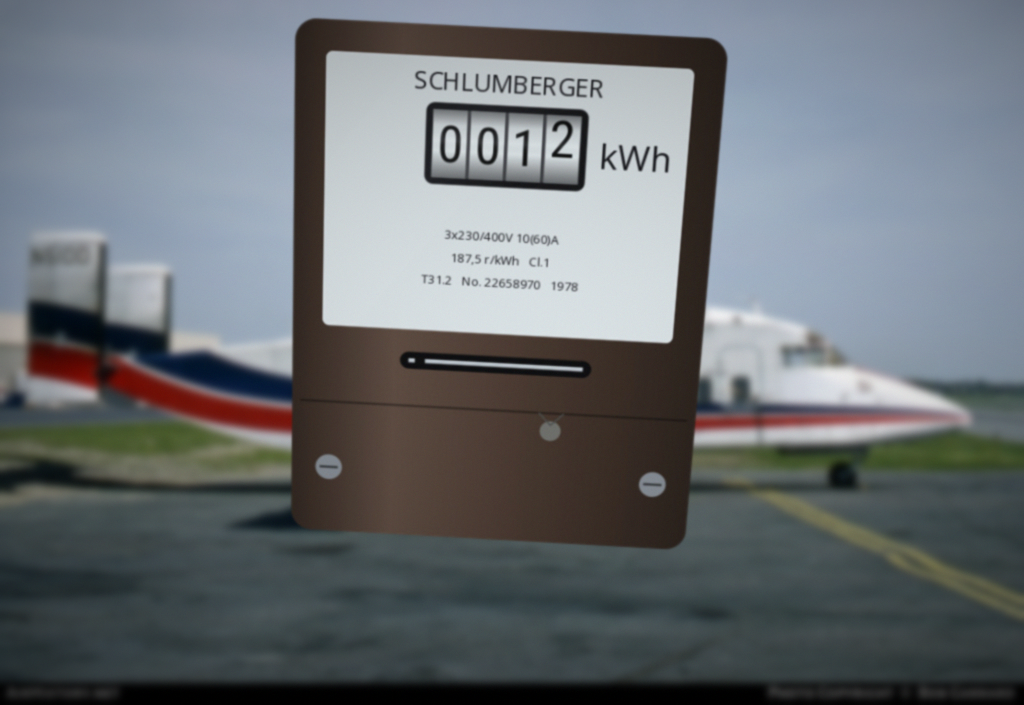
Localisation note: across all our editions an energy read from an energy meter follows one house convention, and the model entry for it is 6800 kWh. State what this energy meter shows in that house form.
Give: 12 kWh
